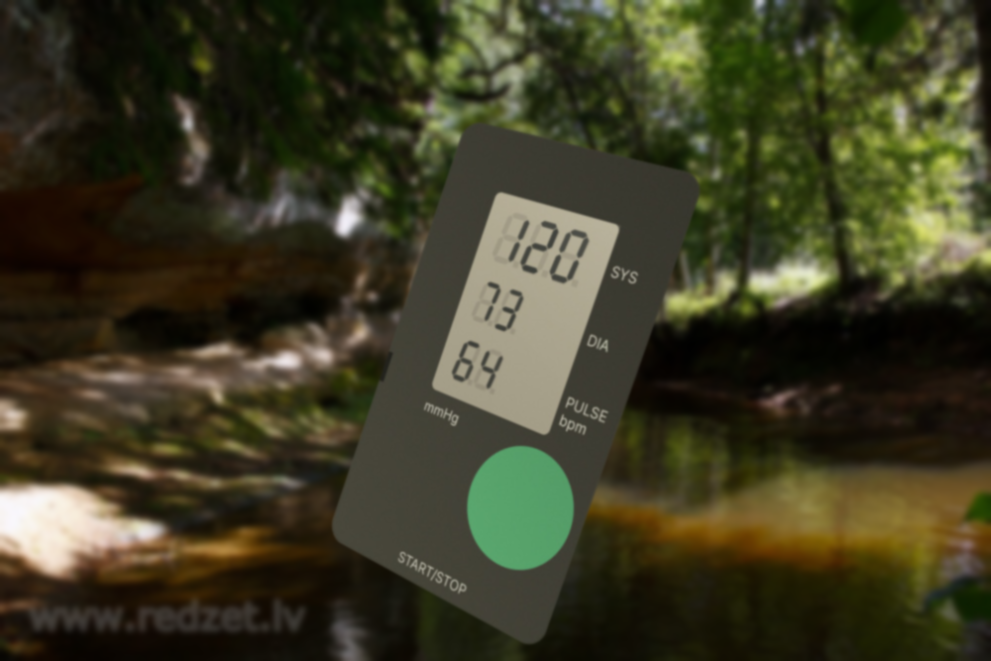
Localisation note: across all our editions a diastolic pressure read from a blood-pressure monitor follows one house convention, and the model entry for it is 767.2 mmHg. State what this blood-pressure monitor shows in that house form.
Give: 73 mmHg
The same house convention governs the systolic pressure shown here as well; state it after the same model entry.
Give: 120 mmHg
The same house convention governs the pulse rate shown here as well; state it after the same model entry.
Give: 64 bpm
